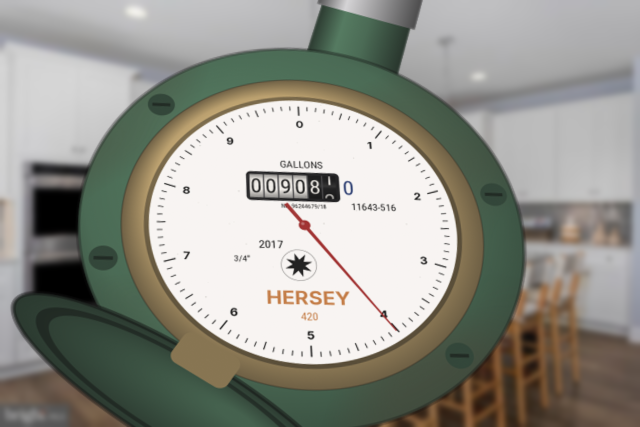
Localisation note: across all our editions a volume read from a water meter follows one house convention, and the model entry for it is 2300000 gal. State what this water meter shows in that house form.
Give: 90814.0 gal
